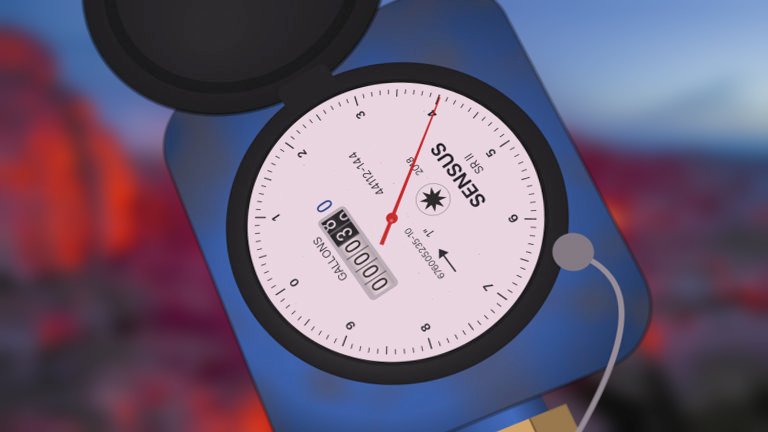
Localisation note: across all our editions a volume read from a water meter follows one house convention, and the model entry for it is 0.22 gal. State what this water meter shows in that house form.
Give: 384.0 gal
